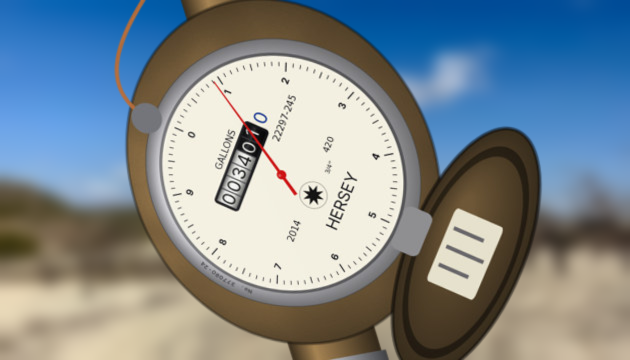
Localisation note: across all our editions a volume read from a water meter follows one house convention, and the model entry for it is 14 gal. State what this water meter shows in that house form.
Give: 34010.9 gal
